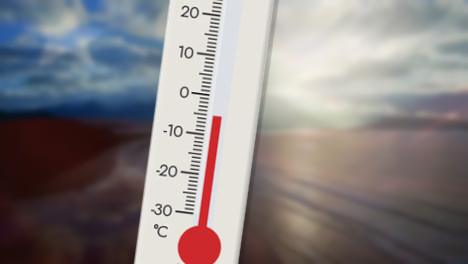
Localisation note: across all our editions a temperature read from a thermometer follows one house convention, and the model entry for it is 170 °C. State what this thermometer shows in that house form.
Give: -5 °C
